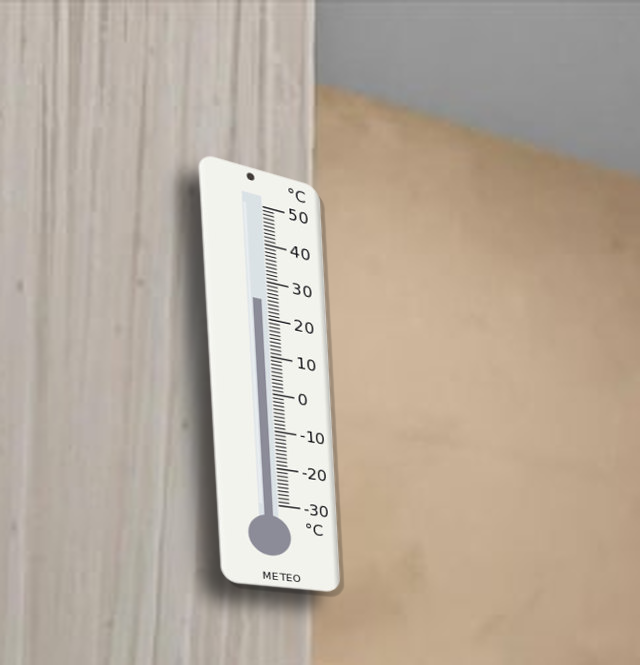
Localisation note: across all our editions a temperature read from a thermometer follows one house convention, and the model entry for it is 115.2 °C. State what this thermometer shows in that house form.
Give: 25 °C
